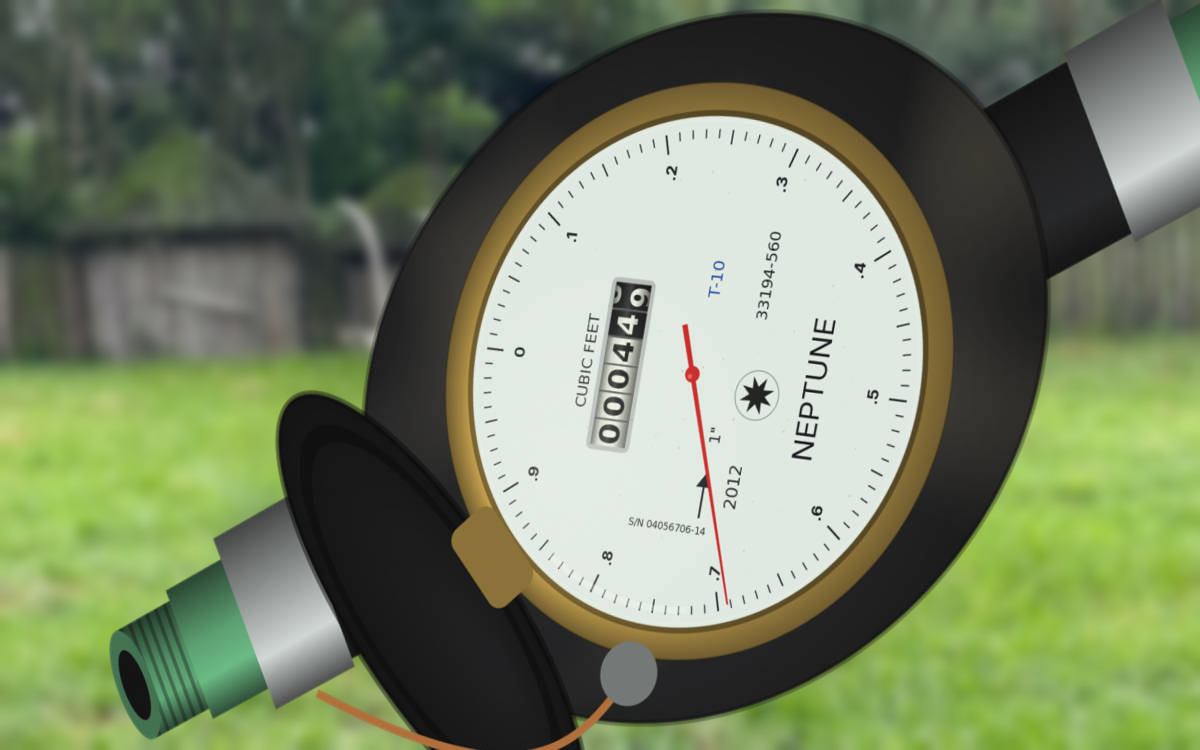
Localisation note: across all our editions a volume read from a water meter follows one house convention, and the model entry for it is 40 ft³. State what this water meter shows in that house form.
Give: 448.69 ft³
